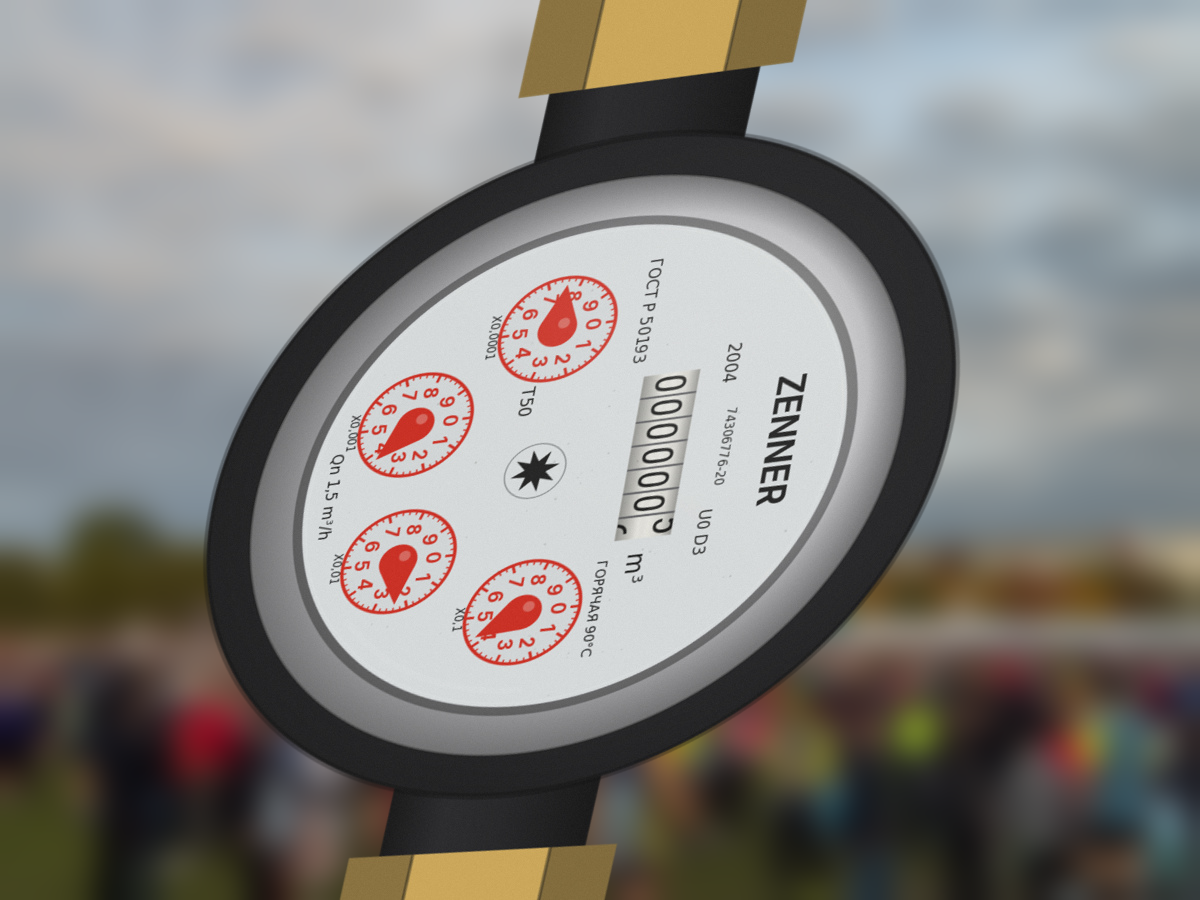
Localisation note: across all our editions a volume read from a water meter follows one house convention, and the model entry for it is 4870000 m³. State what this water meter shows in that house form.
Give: 5.4237 m³
